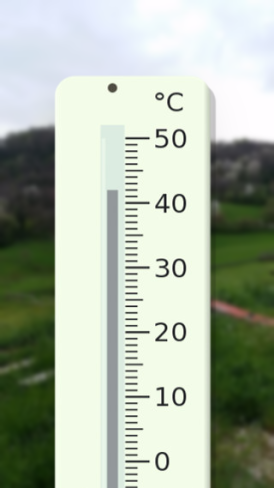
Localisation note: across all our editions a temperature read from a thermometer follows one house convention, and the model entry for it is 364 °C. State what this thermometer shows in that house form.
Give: 42 °C
